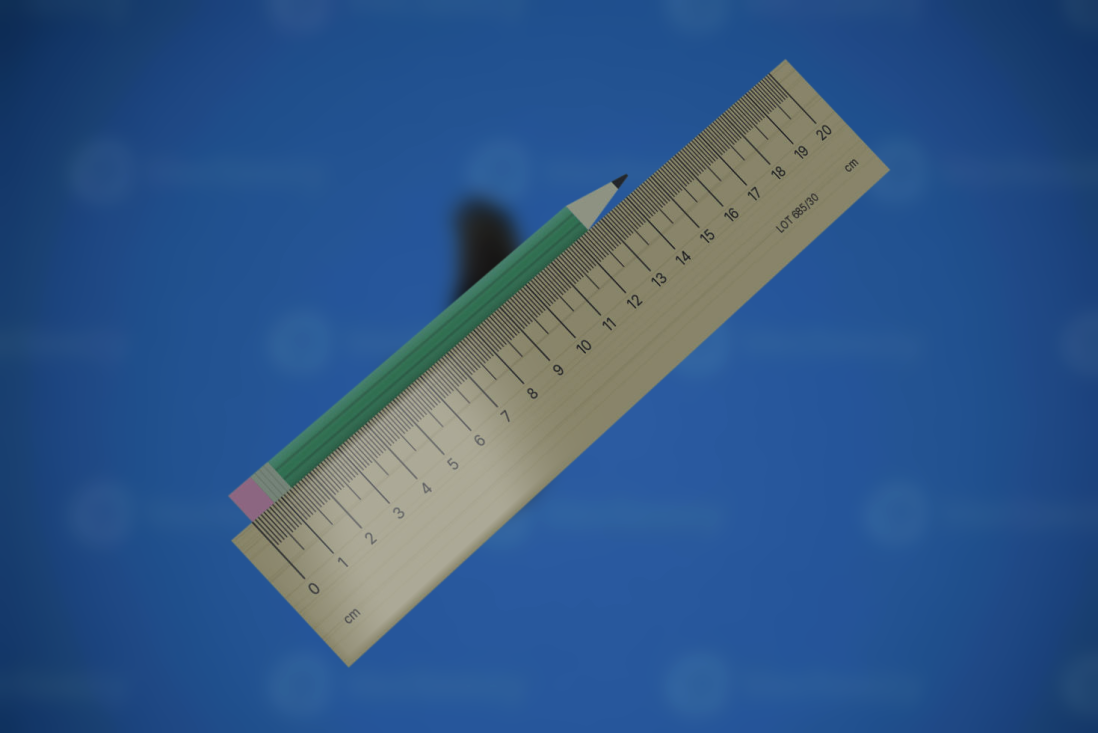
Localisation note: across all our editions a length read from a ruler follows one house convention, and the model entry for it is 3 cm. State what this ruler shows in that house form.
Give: 14.5 cm
